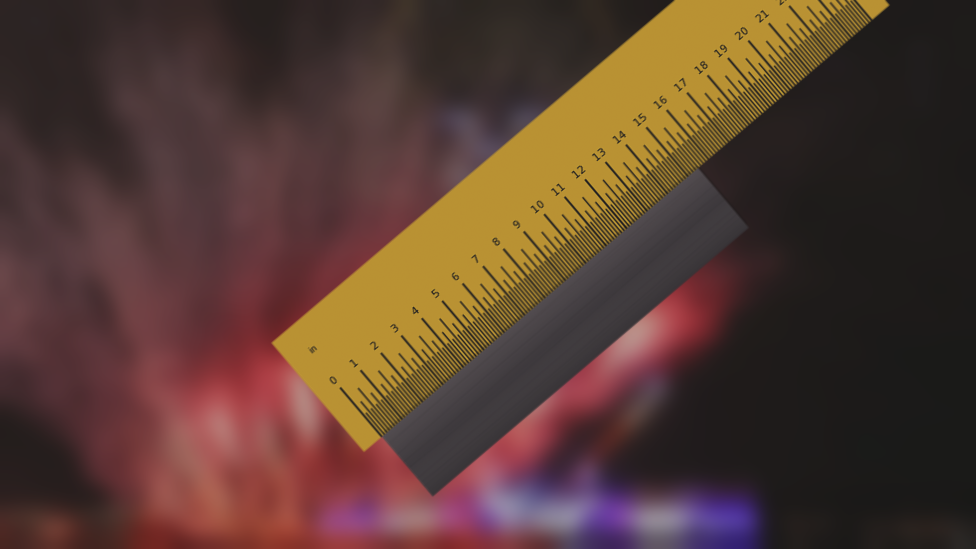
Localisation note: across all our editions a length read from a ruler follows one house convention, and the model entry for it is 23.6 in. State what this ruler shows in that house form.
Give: 15.5 in
